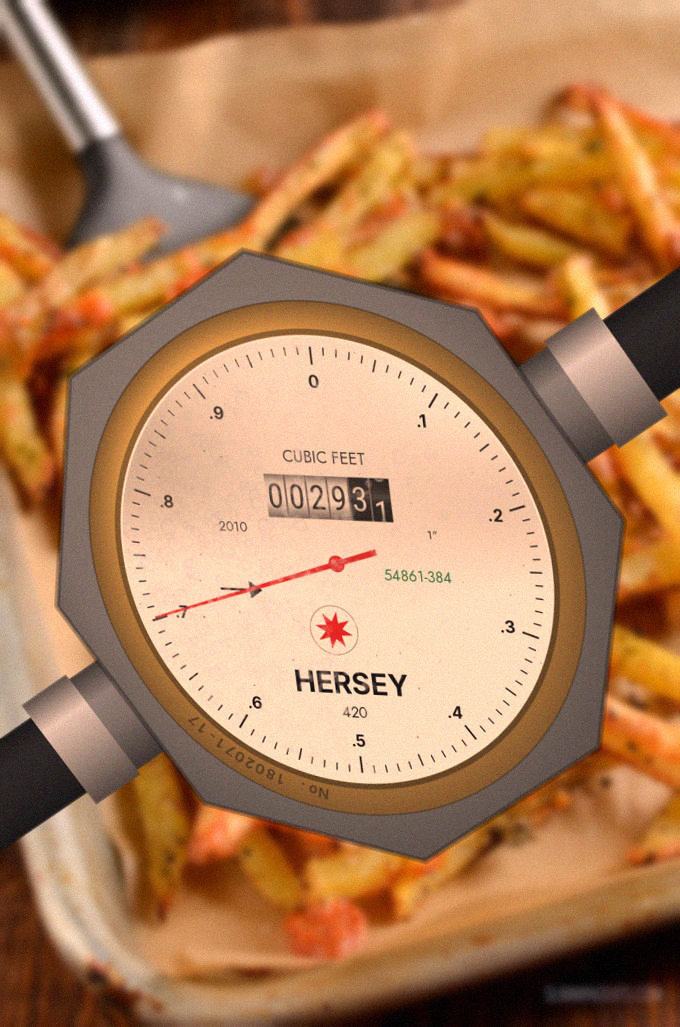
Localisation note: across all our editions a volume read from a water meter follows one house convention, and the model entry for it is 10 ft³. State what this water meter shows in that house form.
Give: 2930.70 ft³
